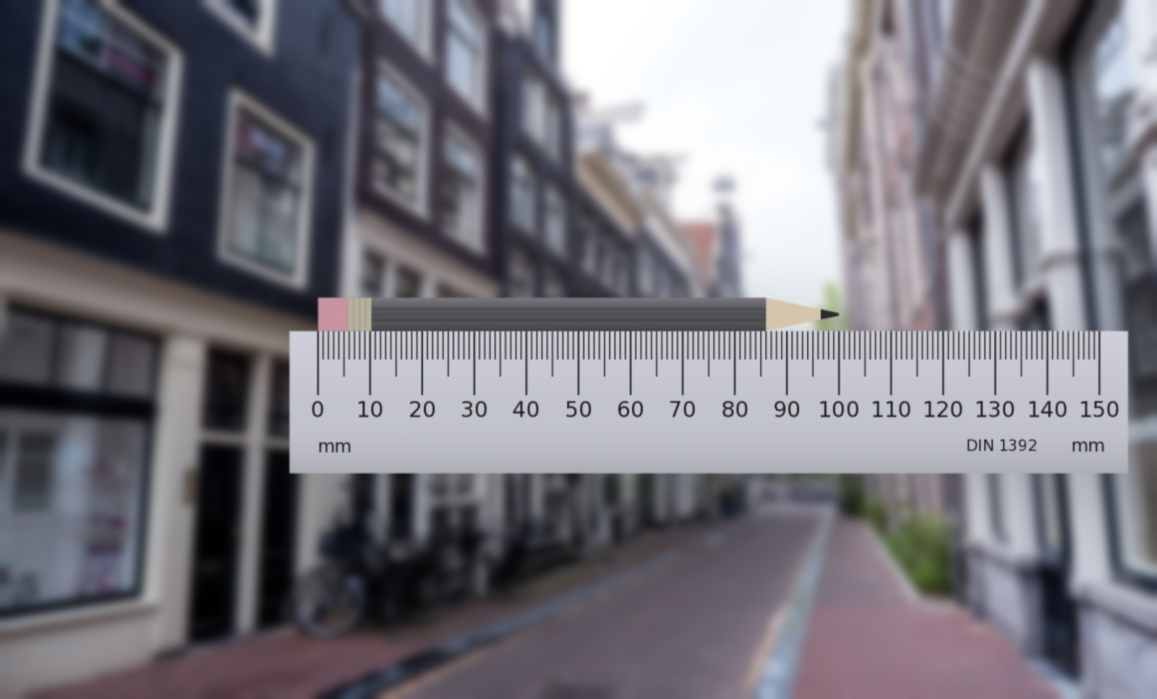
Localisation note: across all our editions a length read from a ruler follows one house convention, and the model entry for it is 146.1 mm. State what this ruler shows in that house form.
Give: 100 mm
